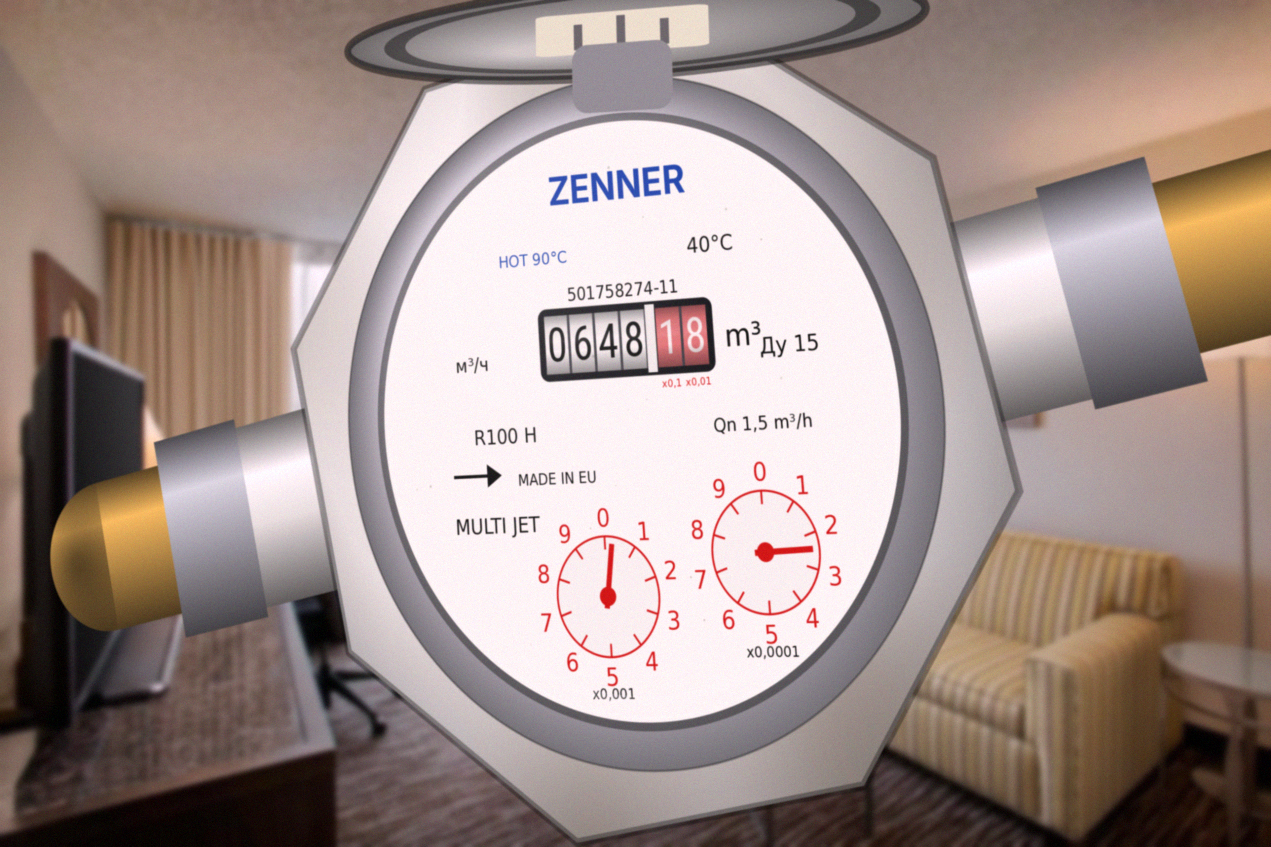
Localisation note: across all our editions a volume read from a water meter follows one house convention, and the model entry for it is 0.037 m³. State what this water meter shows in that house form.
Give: 648.1802 m³
